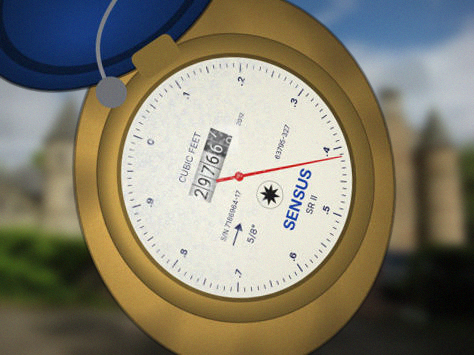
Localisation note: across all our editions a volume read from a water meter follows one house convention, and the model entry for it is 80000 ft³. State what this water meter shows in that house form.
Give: 297667.41 ft³
